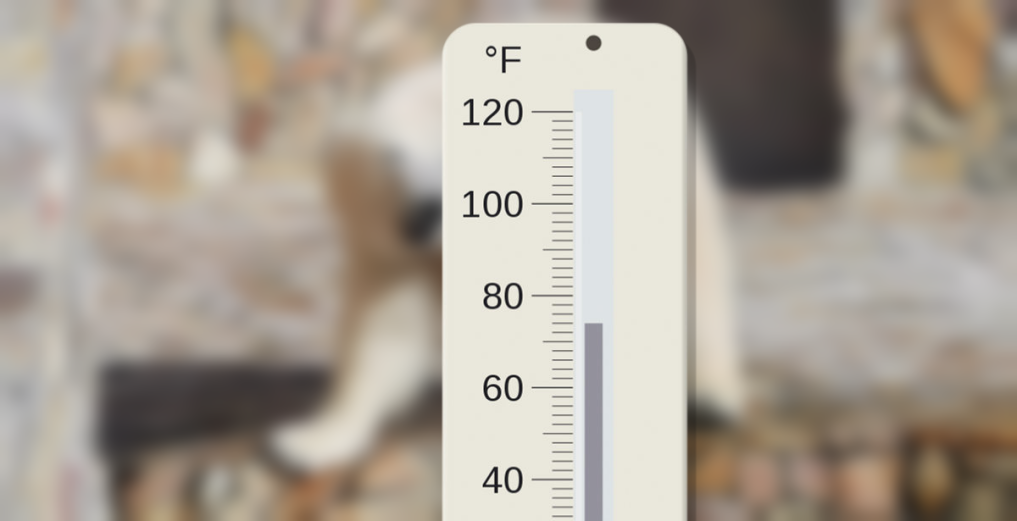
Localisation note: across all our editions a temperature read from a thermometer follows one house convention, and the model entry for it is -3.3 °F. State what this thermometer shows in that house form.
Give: 74 °F
